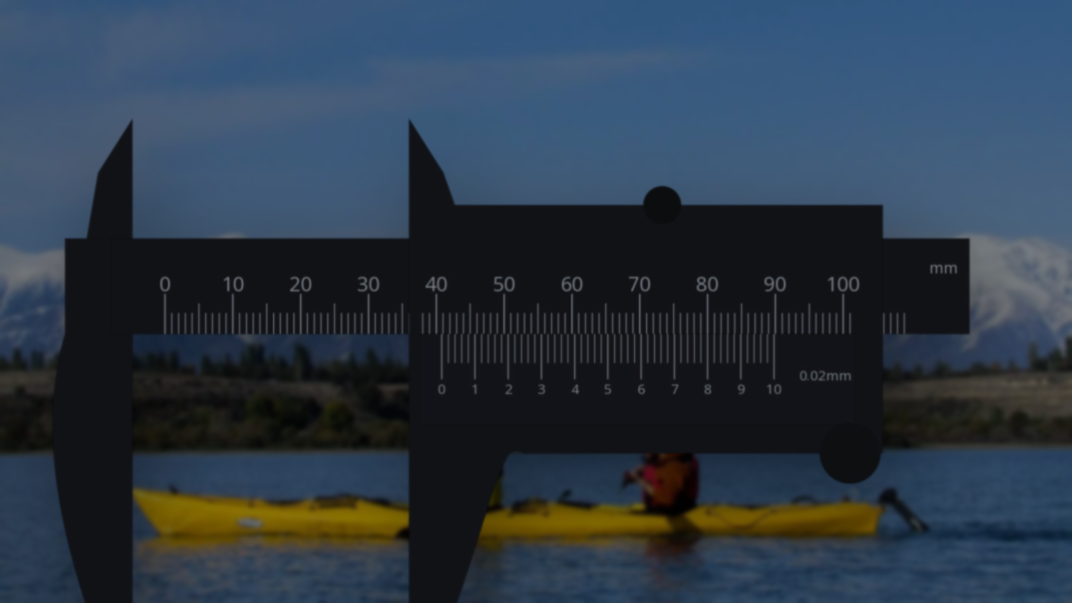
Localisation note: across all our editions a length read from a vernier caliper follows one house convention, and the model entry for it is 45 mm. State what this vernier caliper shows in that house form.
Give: 40.8 mm
